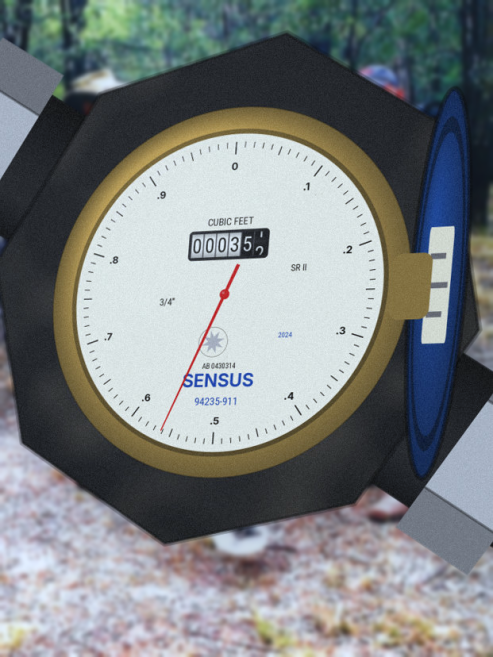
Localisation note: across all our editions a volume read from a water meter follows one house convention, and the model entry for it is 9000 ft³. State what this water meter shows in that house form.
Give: 351.56 ft³
